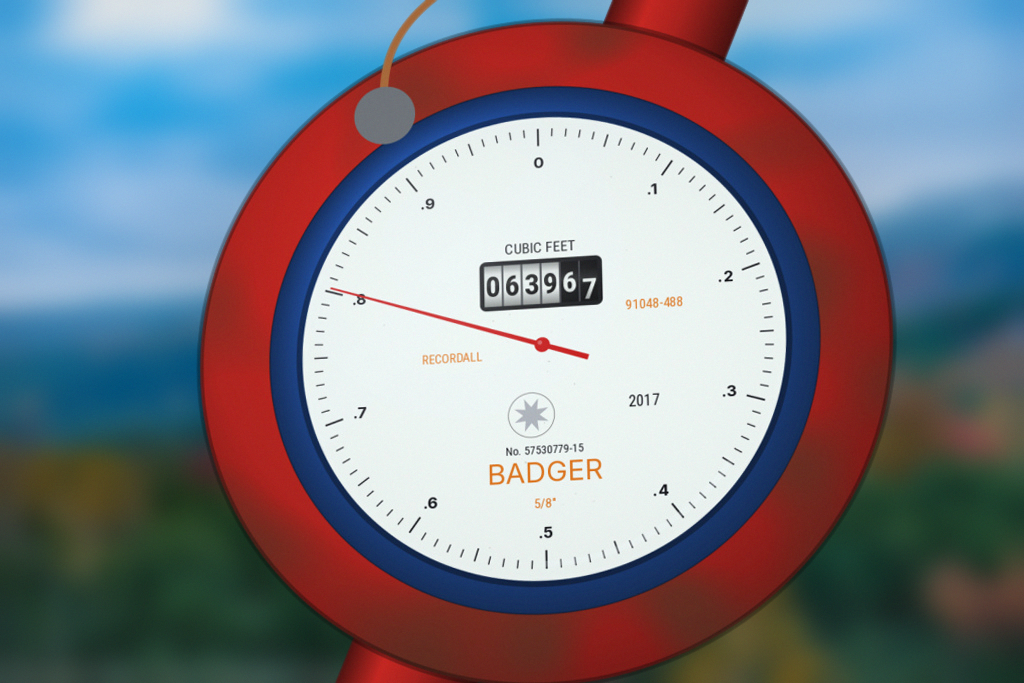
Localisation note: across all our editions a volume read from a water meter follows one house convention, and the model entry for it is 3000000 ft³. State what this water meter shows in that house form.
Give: 63966.80 ft³
